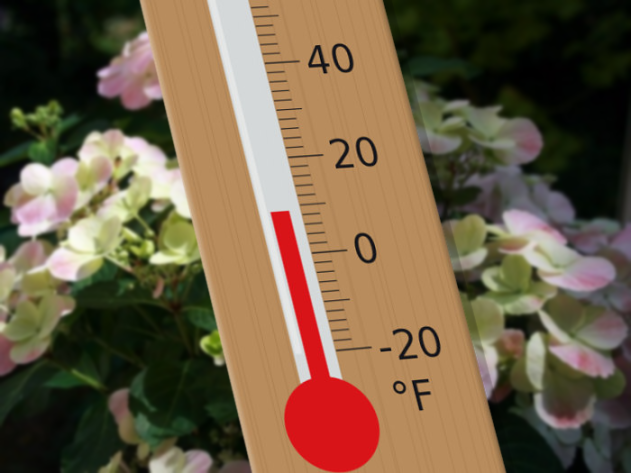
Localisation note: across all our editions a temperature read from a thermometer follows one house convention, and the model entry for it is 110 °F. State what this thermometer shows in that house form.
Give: 9 °F
